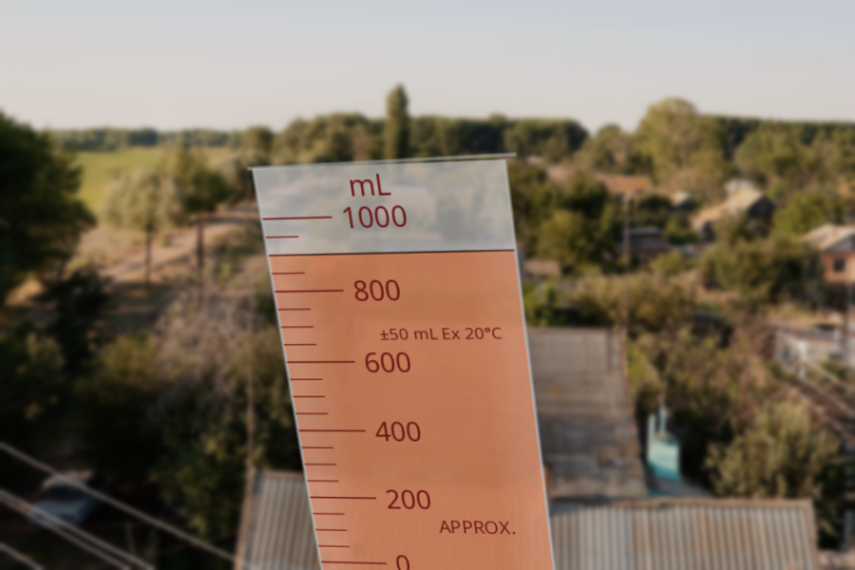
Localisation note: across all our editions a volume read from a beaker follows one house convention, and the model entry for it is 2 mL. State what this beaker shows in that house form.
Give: 900 mL
